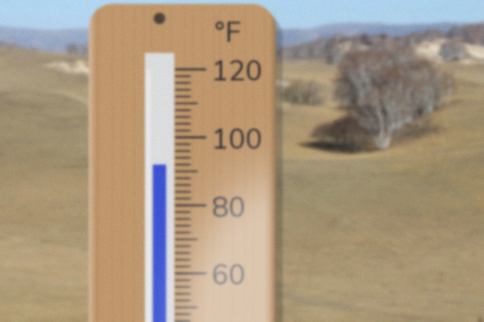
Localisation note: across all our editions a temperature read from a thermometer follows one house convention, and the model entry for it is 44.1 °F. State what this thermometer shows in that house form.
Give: 92 °F
